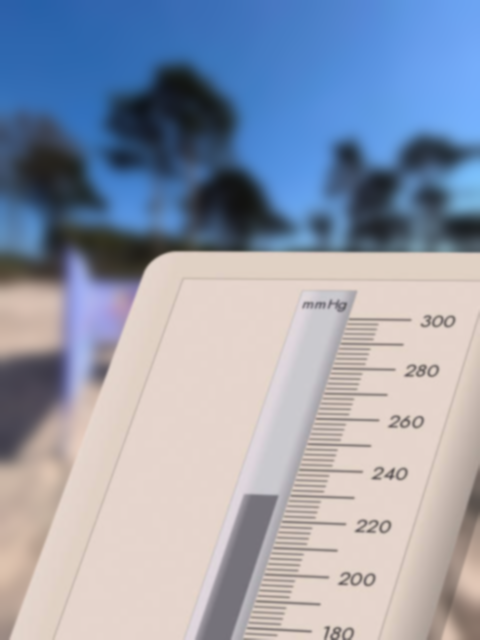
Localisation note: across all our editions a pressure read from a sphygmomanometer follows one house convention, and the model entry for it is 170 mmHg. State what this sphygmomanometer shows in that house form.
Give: 230 mmHg
